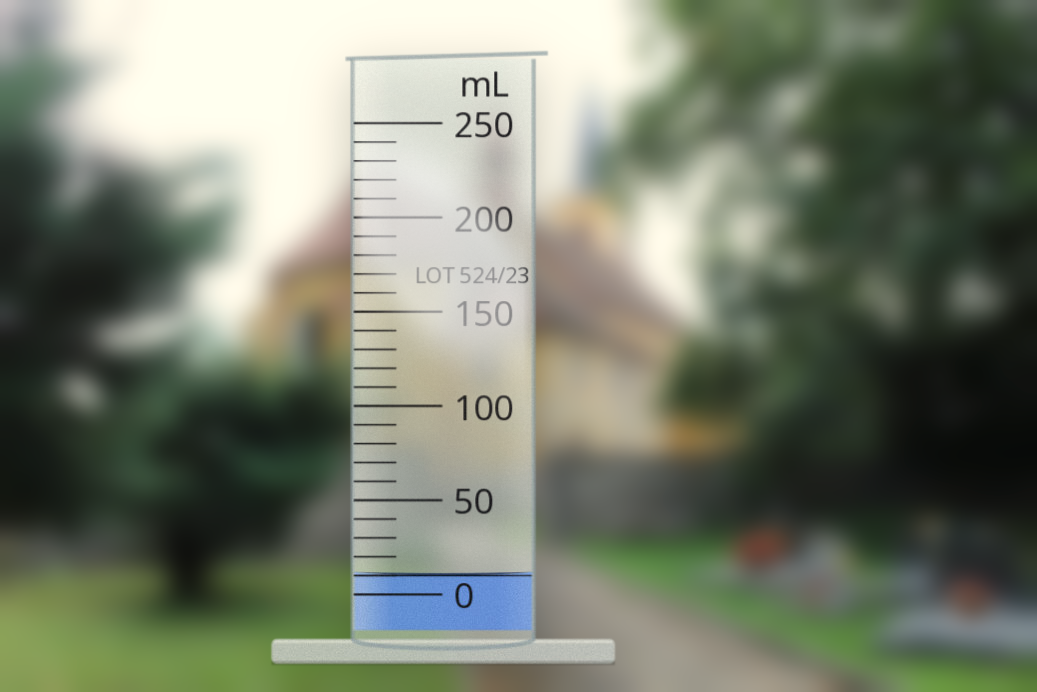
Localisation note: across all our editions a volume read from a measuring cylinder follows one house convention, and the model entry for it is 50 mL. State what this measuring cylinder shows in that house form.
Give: 10 mL
